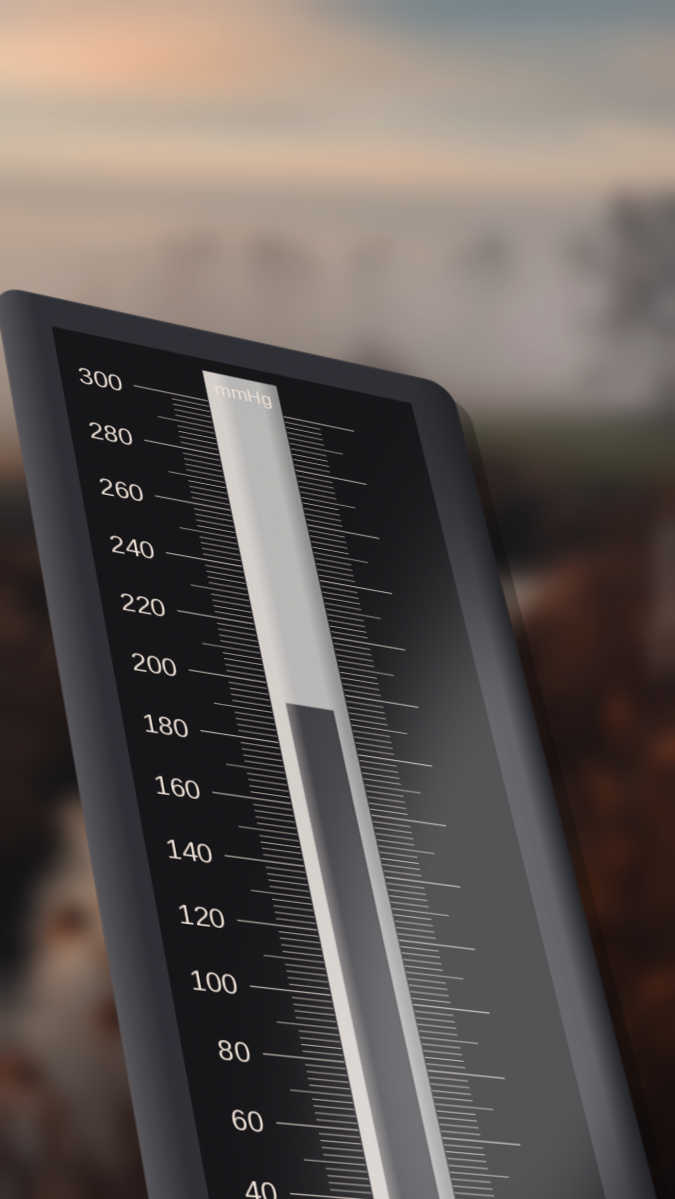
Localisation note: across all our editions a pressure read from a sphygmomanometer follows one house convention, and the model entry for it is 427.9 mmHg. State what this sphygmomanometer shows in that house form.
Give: 194 mmHg
